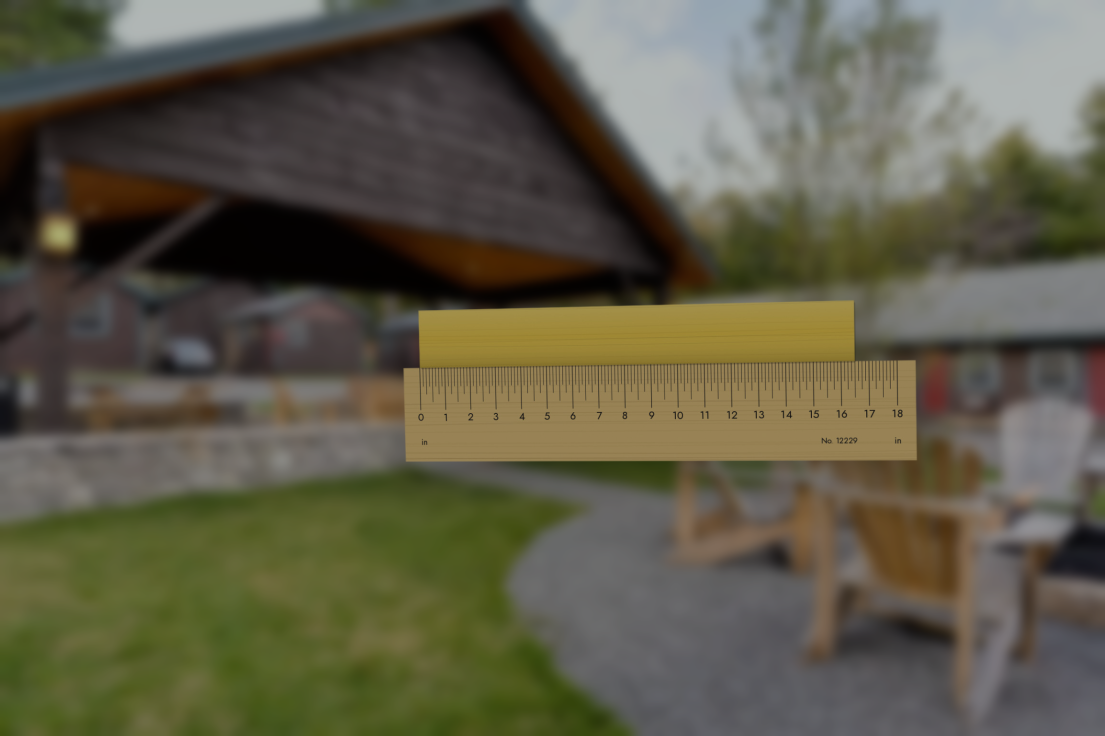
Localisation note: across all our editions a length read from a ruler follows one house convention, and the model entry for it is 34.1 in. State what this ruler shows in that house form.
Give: 16.5 in
